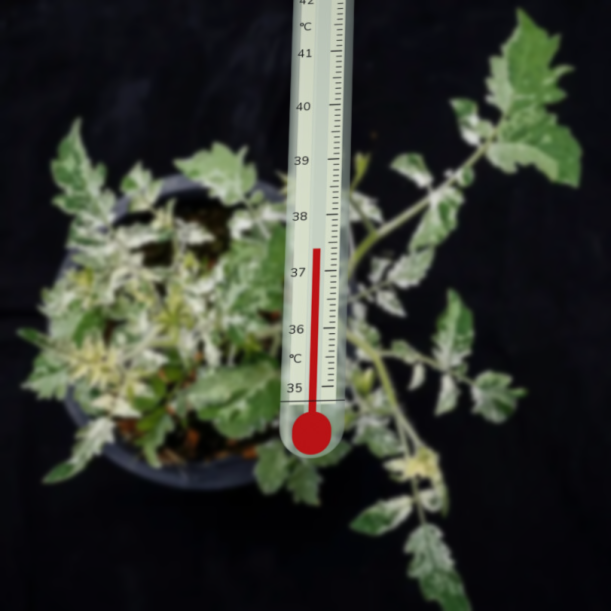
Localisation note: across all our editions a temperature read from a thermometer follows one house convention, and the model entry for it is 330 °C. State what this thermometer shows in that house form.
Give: 37.4 °C
